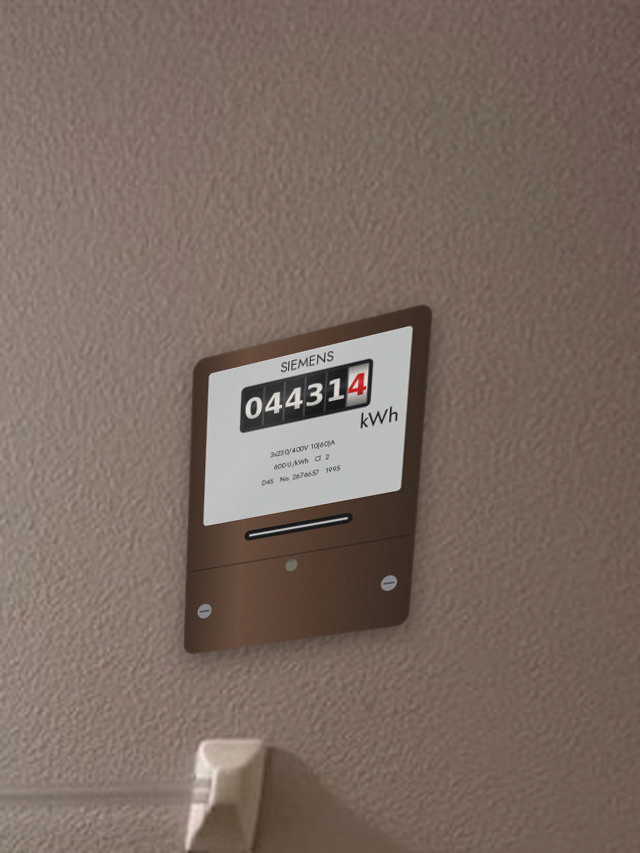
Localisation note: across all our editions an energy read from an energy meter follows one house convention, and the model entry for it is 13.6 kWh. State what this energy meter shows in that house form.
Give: 4431.4 kWh
